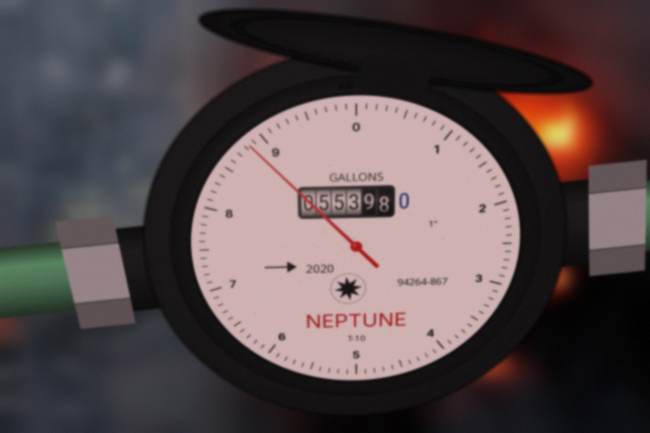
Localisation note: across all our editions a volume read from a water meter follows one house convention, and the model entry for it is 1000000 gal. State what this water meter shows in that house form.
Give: 553978.8 gal
